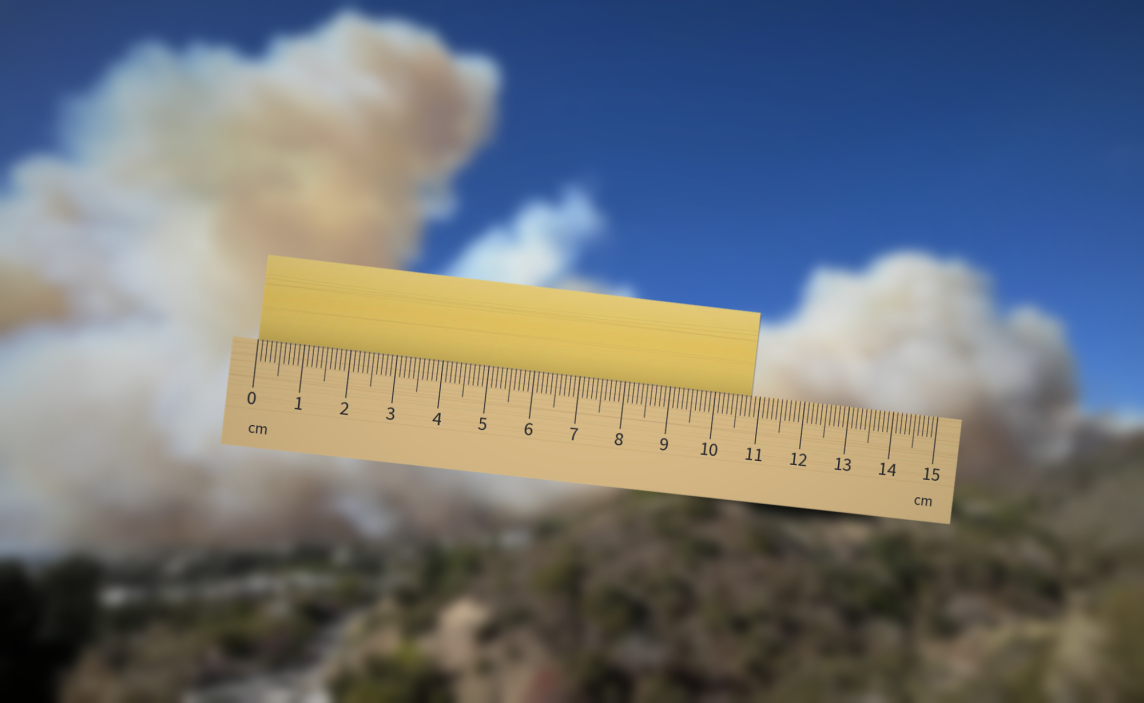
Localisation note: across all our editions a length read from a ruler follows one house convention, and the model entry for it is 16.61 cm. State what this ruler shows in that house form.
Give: 10.8 cm
